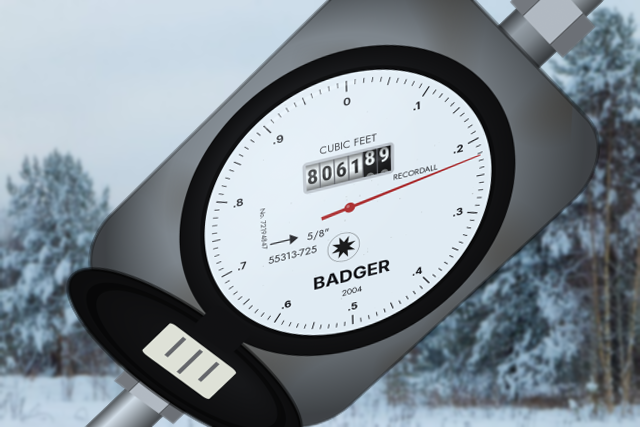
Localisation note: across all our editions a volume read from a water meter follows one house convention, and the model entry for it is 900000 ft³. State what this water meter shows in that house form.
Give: 806189.22 ft³
